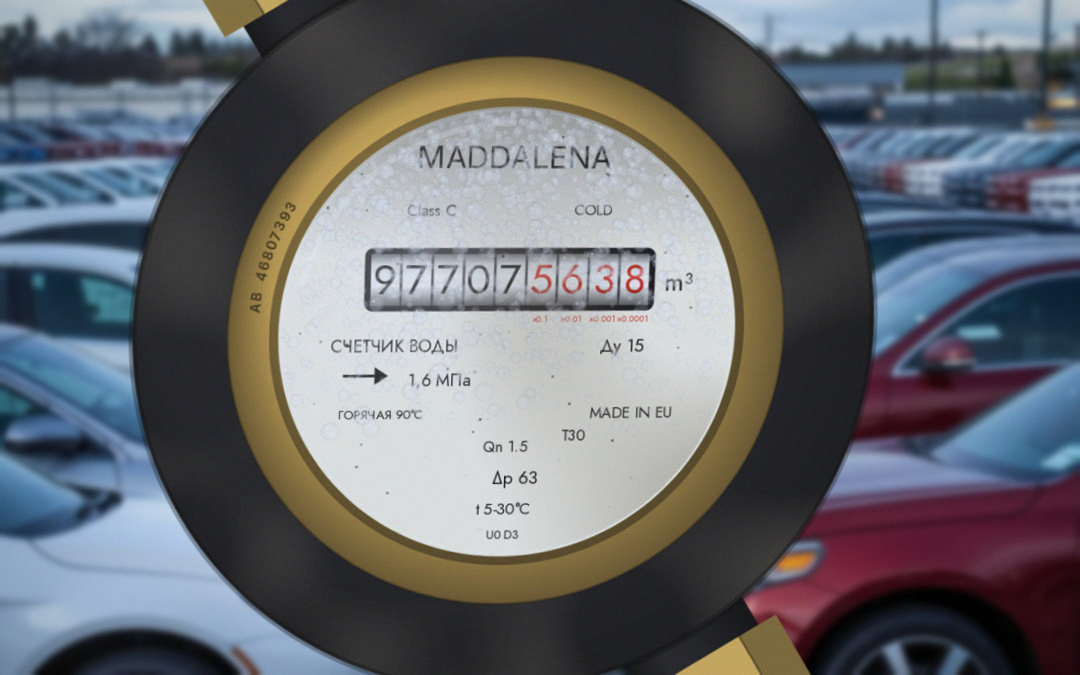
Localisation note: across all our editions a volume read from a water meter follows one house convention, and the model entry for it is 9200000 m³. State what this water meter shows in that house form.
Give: 97707.5638 m³
